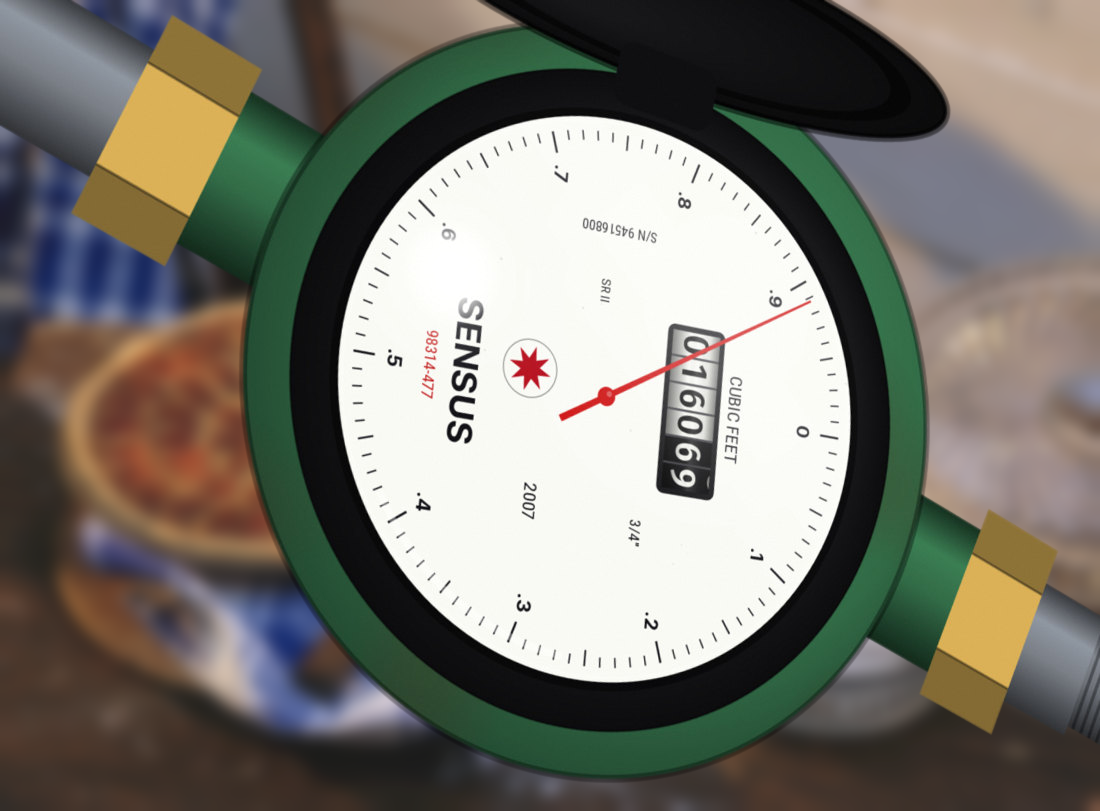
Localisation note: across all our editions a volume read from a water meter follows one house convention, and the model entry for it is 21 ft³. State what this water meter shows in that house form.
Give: 16068.91 ft³
